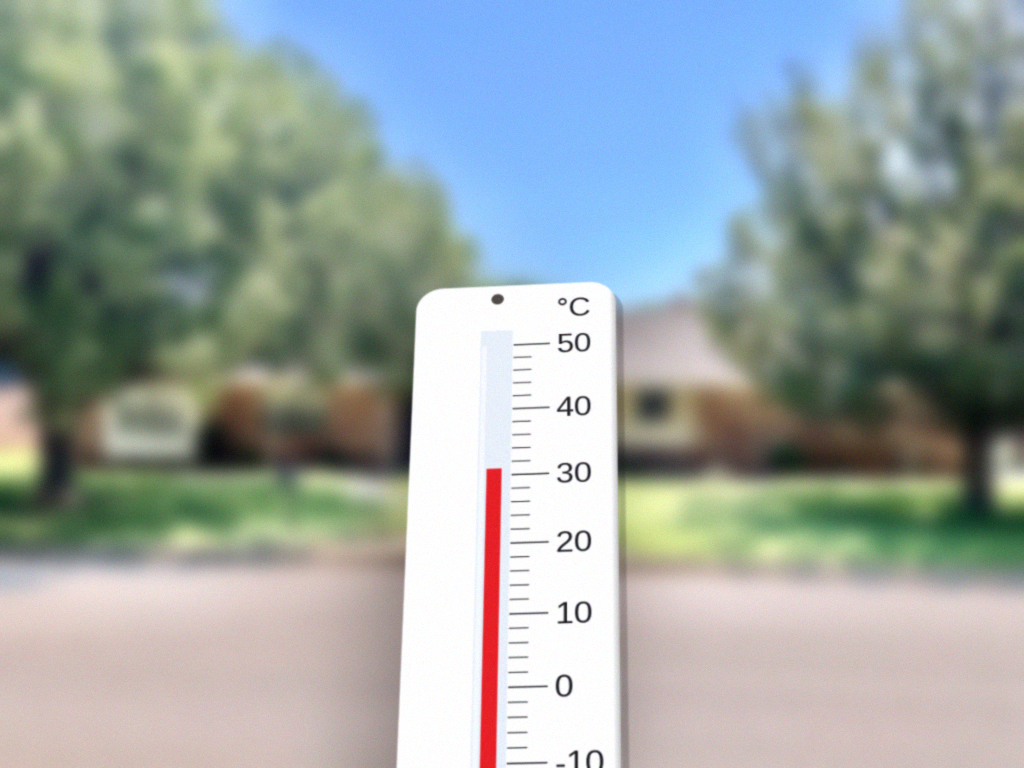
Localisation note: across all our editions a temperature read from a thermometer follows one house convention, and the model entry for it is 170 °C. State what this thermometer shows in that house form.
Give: 31 °C
